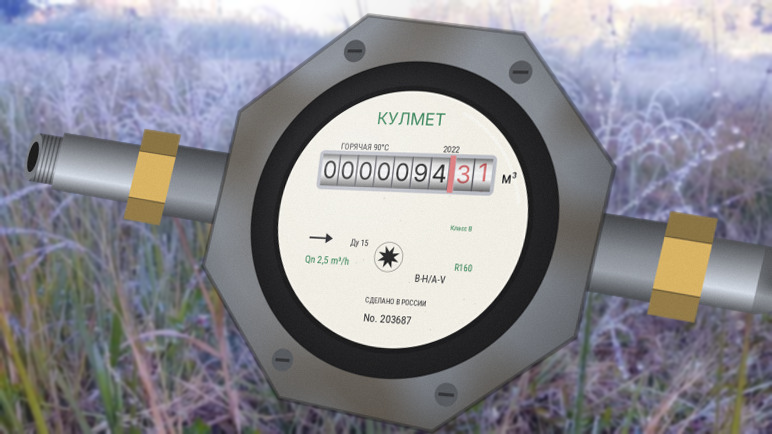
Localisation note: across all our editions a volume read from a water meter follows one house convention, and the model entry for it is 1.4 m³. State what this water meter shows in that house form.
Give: 94.31 m³
